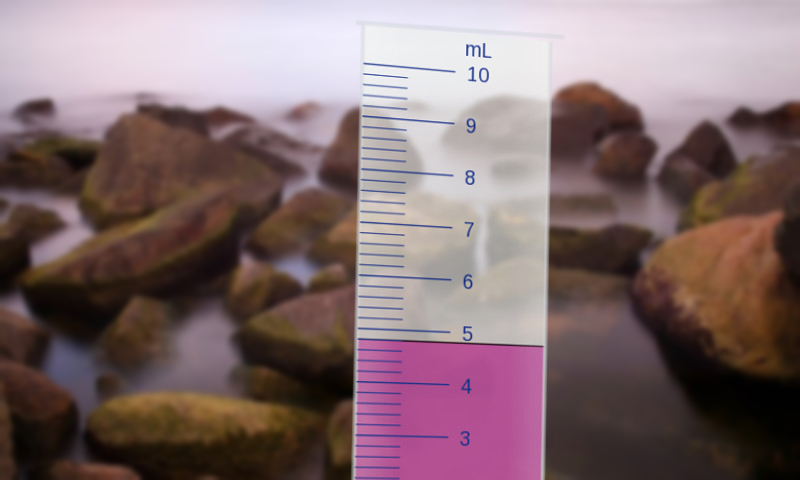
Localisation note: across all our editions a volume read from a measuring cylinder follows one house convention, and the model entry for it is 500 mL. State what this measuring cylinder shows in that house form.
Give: 4.8 mL
